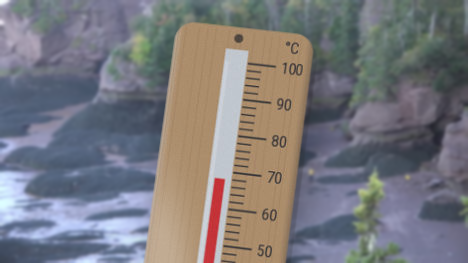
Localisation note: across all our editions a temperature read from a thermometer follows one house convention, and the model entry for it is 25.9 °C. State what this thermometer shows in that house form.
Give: 68 °C
